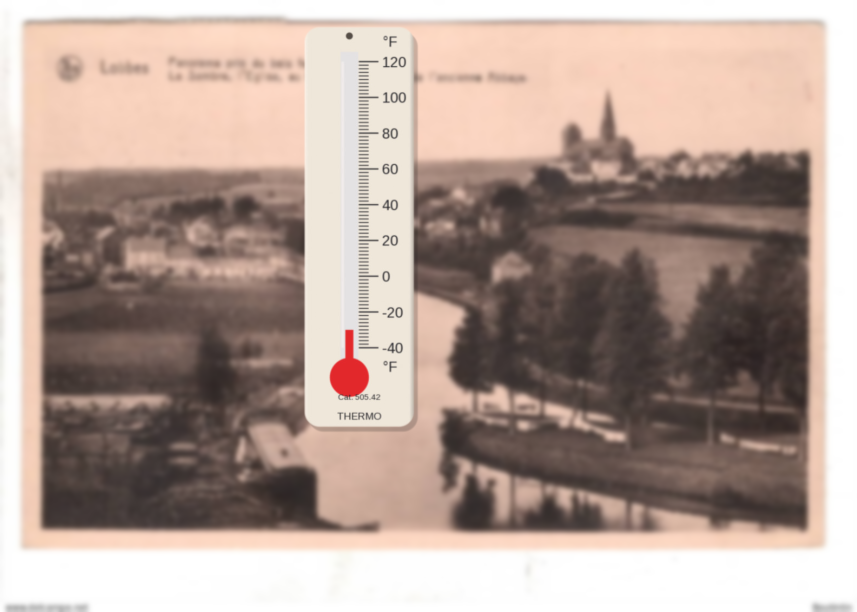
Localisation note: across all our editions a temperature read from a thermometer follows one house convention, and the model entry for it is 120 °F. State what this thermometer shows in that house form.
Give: -30 °F
